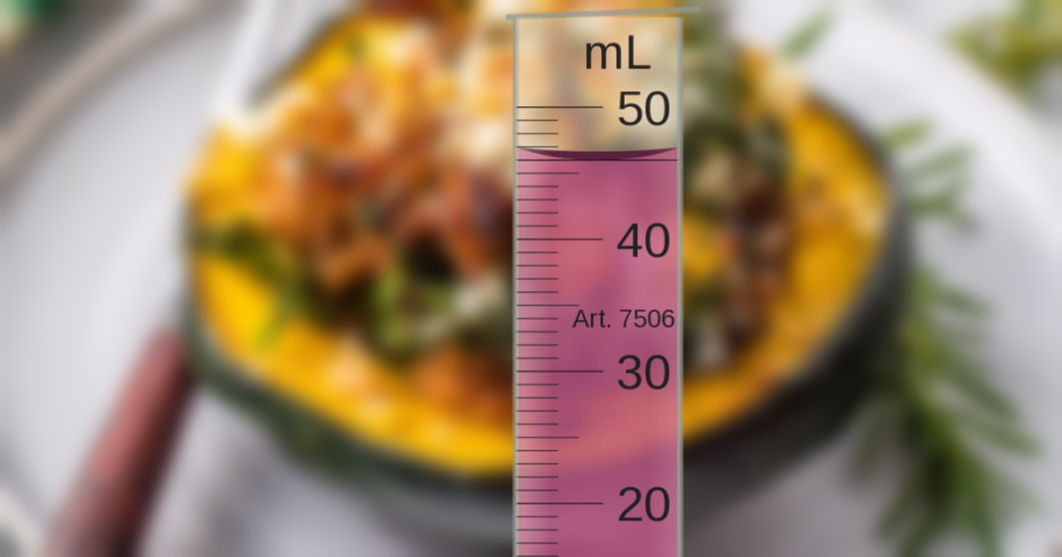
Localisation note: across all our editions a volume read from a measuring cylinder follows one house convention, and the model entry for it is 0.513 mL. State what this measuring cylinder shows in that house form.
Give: 46 mL
